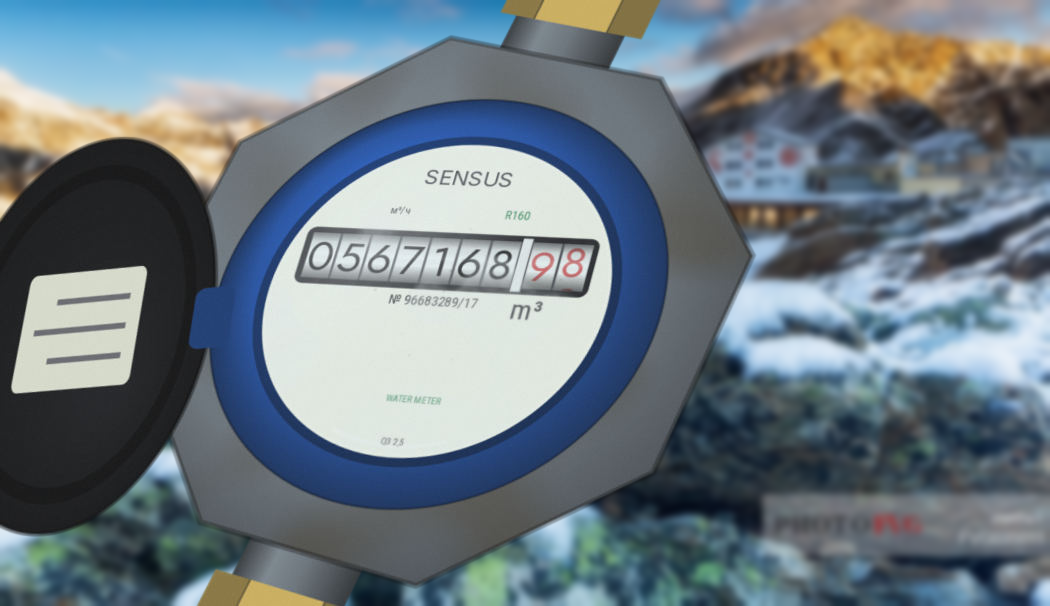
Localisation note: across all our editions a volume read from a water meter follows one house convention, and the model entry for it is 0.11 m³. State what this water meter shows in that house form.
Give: 567168.98 m³
